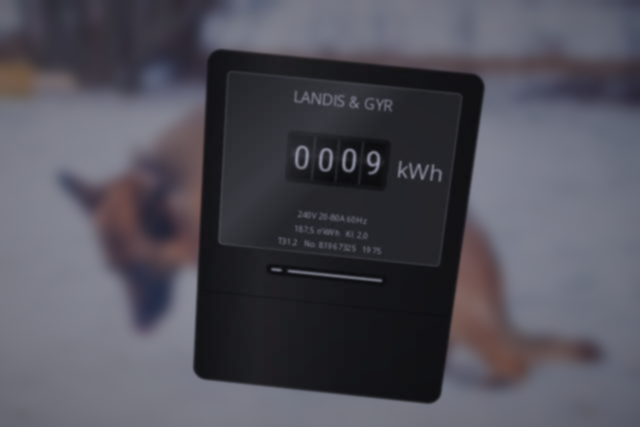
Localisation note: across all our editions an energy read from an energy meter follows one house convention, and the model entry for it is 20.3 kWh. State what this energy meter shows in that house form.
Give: 9 kWh
